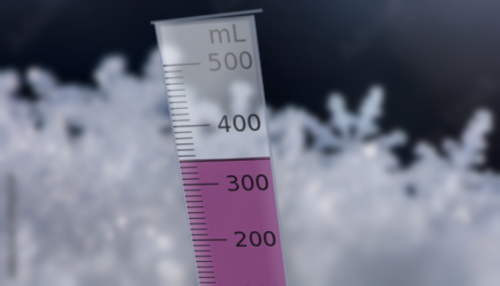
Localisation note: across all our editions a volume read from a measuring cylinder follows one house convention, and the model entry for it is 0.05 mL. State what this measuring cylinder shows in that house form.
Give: 340 mL
